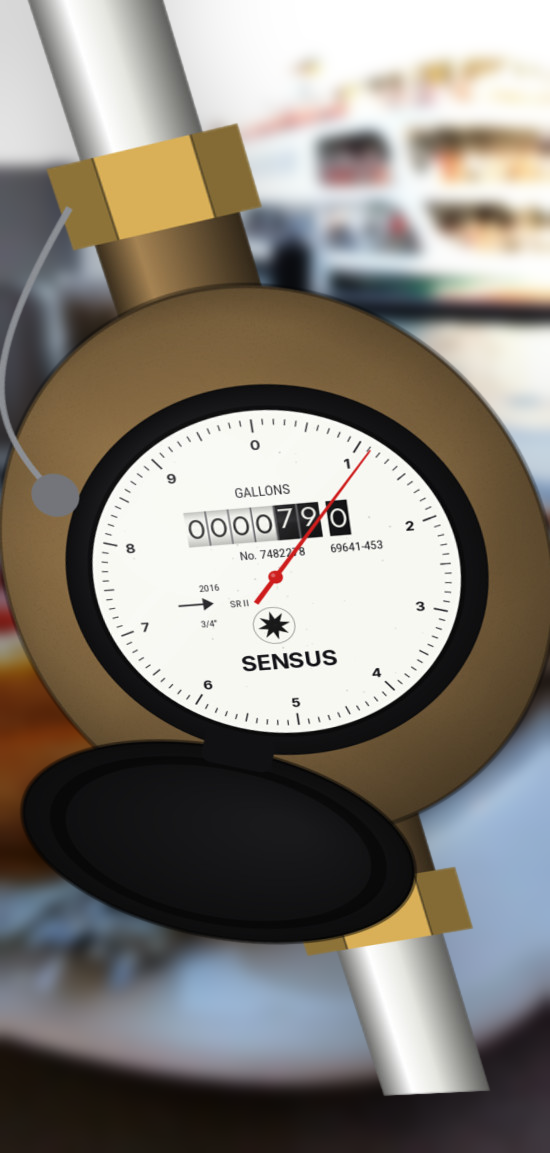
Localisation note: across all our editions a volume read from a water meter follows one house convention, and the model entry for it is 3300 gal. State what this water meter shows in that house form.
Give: 791.1 gal
